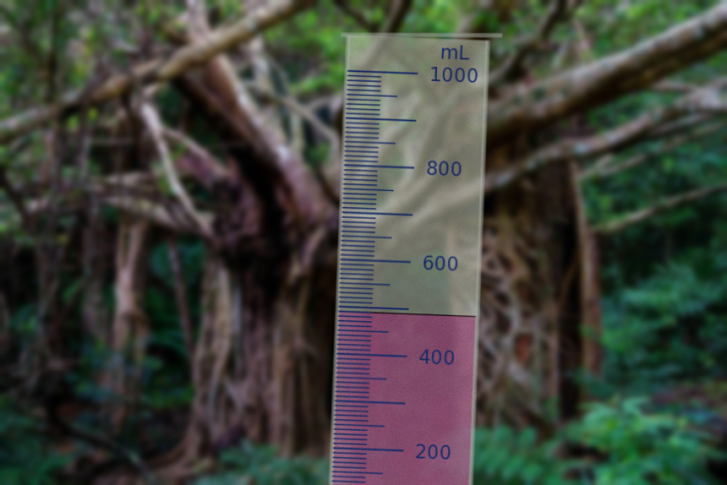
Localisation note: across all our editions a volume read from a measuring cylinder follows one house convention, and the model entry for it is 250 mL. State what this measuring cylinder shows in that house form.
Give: 490 mL
